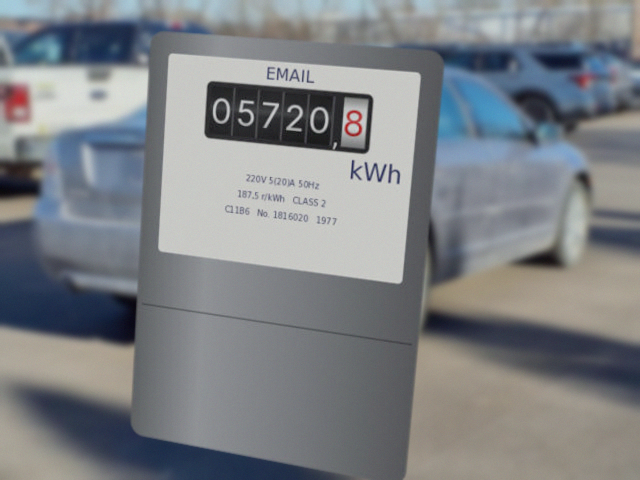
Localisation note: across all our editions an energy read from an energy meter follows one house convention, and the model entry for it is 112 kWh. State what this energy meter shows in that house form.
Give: 5720.8 kWh
